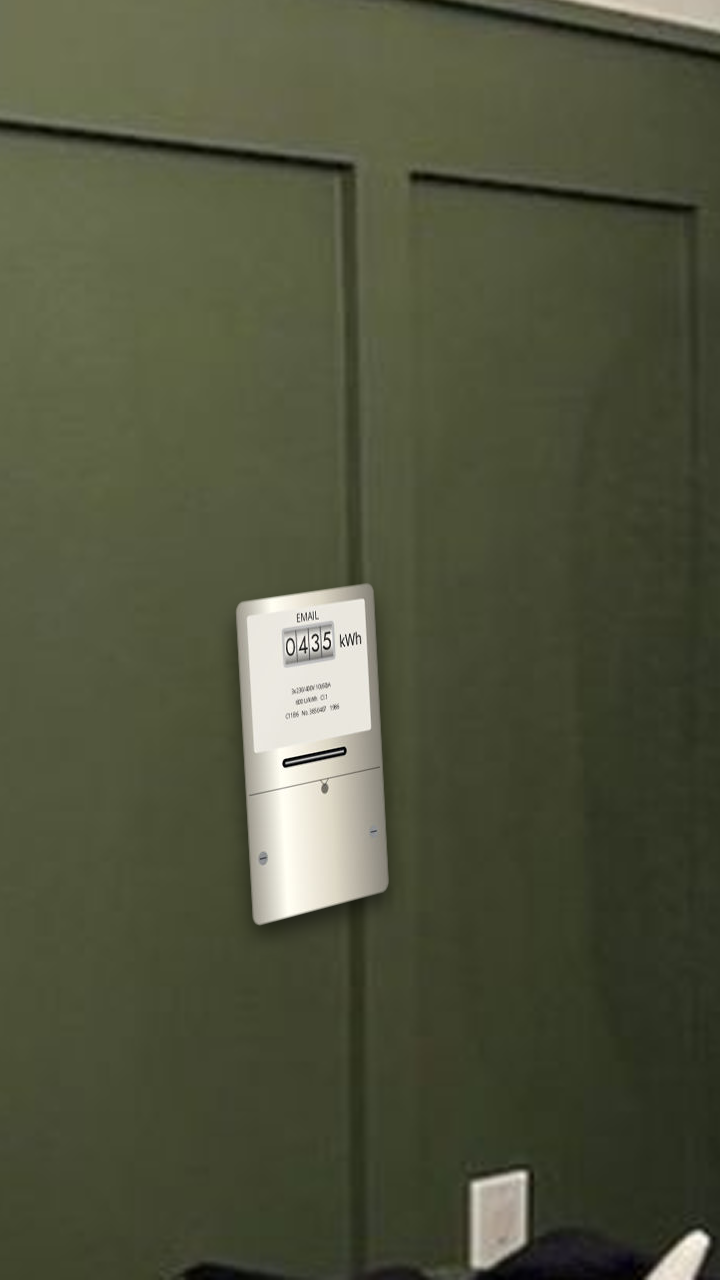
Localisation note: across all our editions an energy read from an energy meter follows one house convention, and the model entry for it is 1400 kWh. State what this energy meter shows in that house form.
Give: 435 kWh
